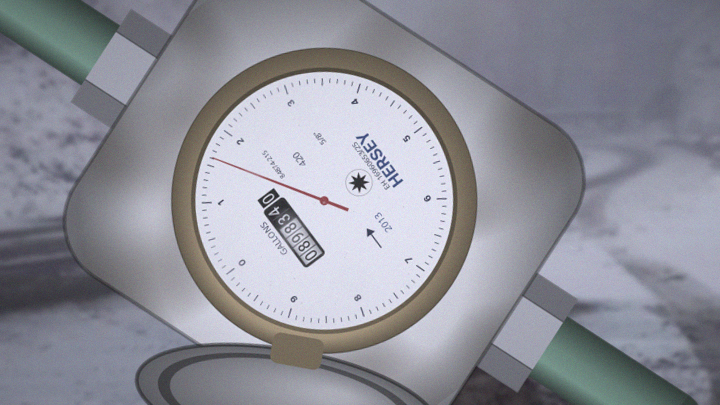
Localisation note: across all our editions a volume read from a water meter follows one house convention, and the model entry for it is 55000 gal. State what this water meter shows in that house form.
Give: 898341.6 gal
